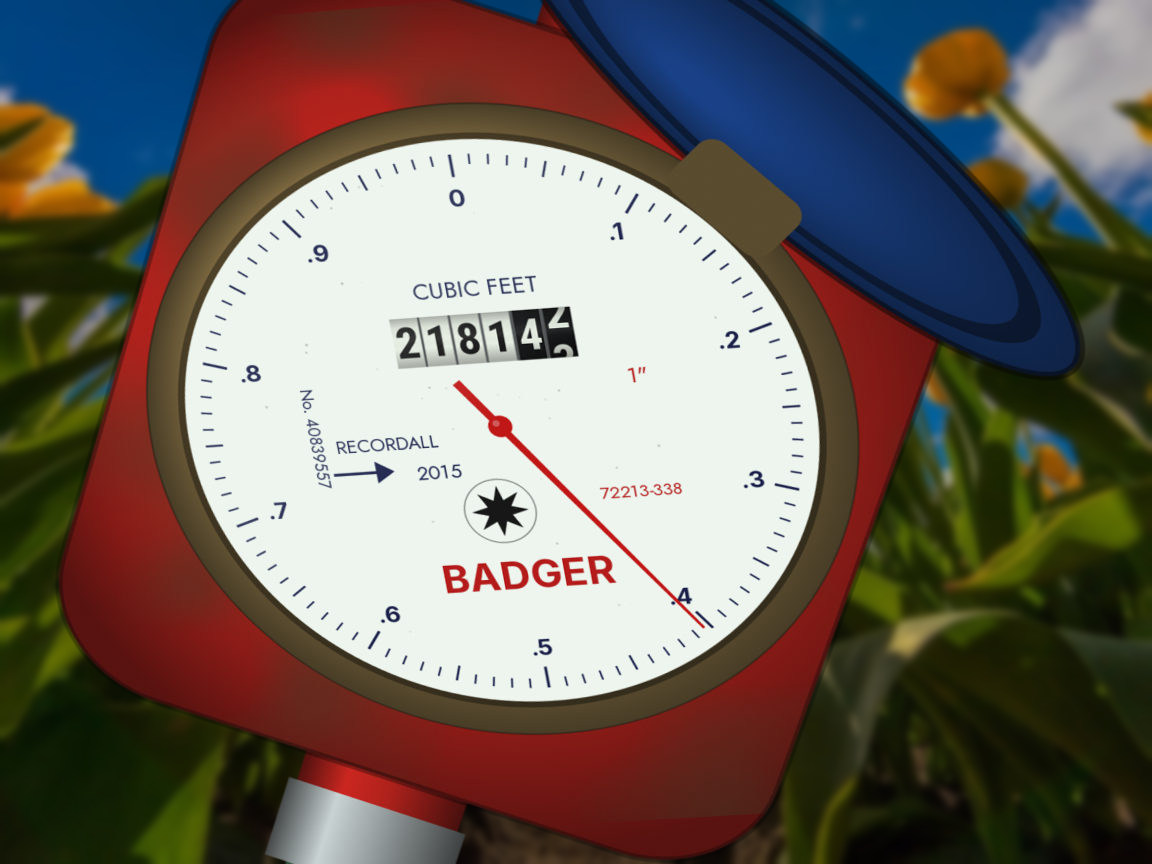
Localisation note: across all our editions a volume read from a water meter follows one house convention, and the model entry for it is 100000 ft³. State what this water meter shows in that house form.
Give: 218142.40 ft³
